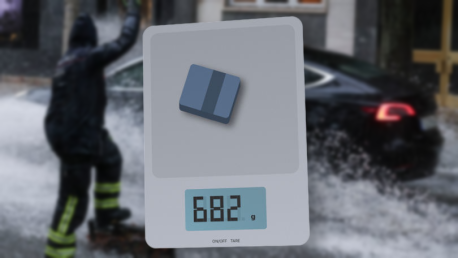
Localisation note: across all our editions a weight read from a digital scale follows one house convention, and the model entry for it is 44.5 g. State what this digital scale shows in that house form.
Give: 682 g
